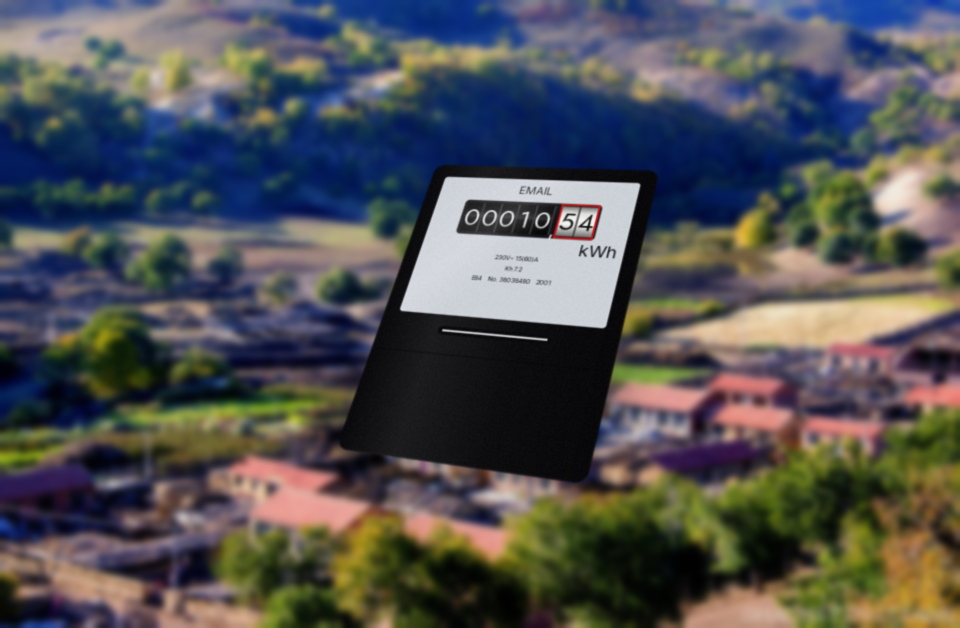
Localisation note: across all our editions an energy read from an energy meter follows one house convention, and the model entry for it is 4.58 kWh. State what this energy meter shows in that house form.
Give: 10.54 kWh
